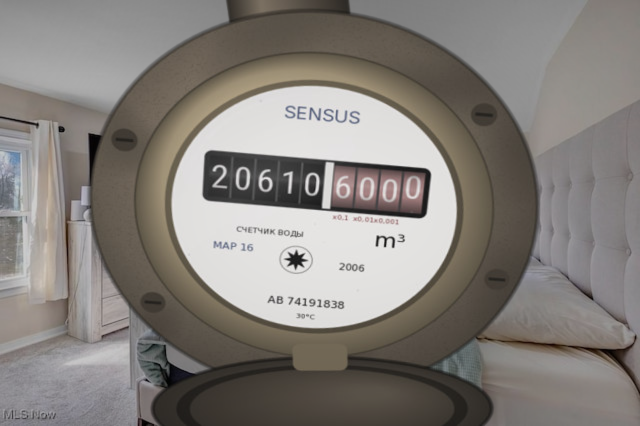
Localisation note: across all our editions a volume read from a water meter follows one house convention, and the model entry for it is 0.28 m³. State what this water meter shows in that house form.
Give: 20610.6000 m³
